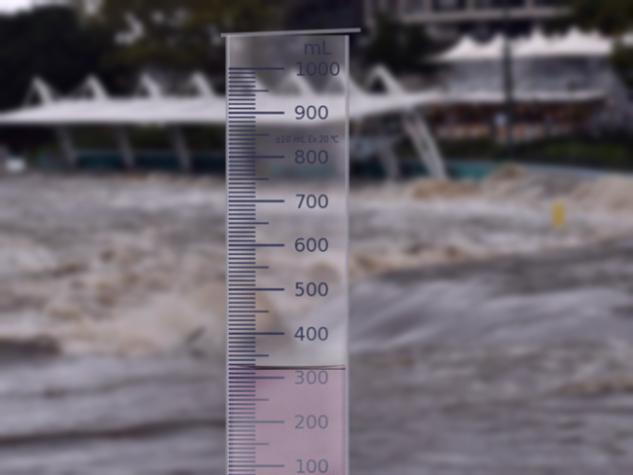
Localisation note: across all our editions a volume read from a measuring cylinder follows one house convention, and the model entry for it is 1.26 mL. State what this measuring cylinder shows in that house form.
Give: 320 mL
